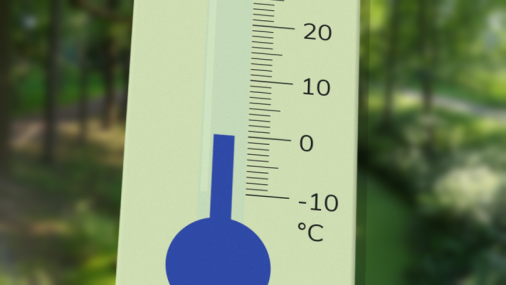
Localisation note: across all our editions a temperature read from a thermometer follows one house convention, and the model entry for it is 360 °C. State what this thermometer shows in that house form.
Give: 0 °C
